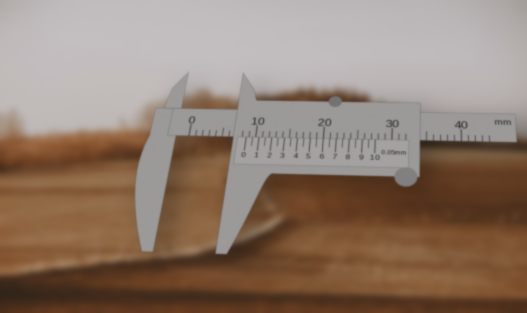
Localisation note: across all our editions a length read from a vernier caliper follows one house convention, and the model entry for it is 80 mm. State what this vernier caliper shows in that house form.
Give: 8.6 mm
